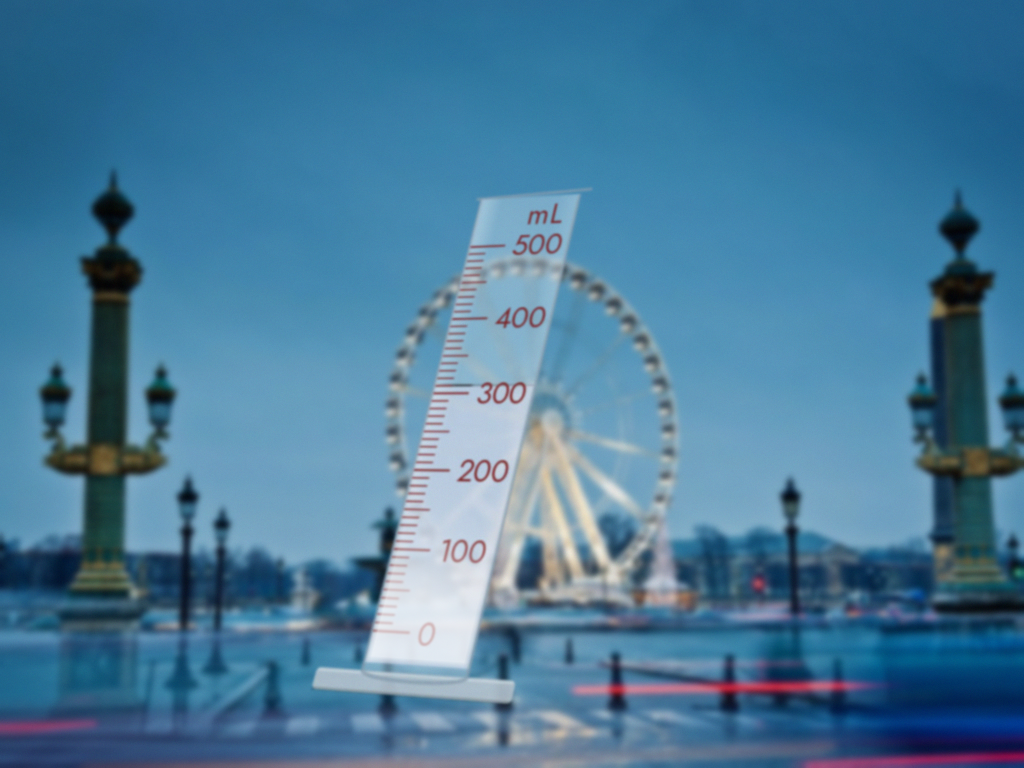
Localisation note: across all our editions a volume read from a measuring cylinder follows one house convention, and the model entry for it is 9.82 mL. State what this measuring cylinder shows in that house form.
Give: 310 mL
